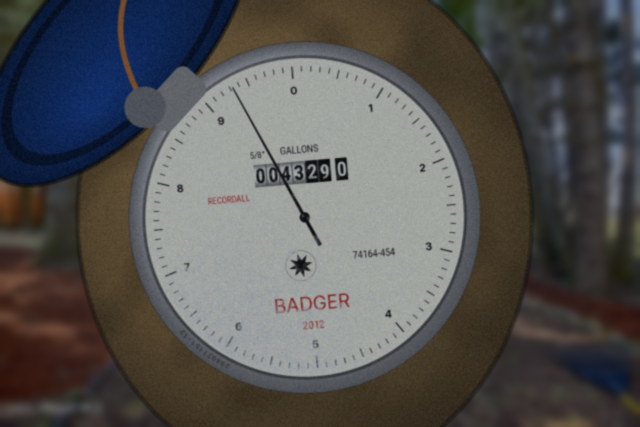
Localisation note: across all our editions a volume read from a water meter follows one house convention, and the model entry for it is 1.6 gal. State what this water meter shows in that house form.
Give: 43289.3 gal
